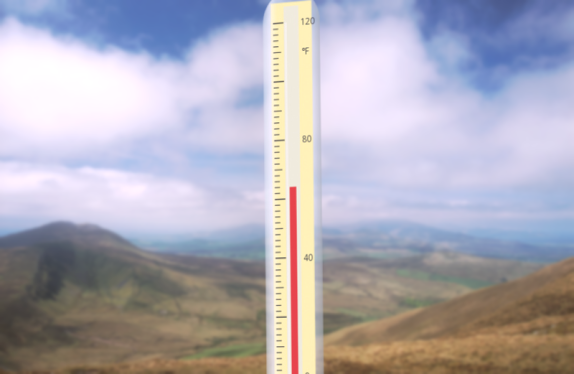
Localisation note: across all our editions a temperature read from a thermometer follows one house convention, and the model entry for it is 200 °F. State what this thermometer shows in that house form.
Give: 64 °F
